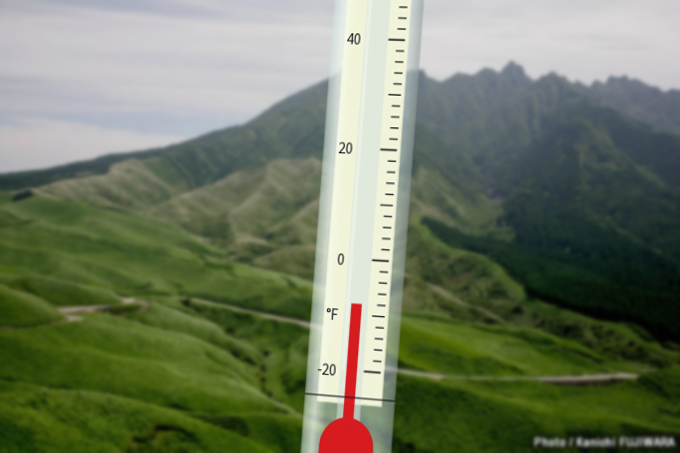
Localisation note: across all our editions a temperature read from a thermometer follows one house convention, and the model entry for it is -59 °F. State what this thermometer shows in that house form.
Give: -8 °F
